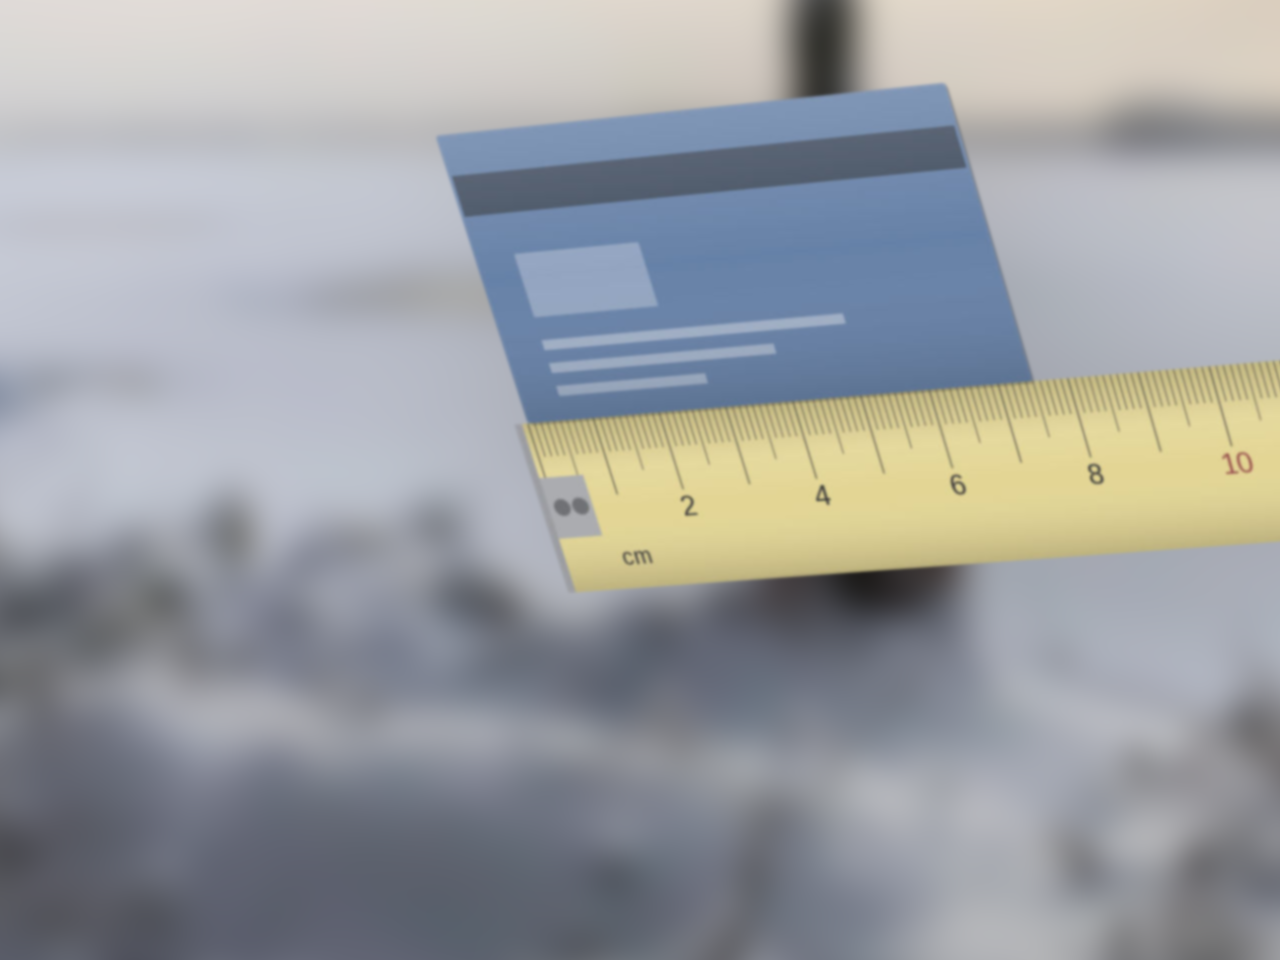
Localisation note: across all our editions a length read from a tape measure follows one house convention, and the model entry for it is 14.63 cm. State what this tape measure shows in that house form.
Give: 7.5 cm
